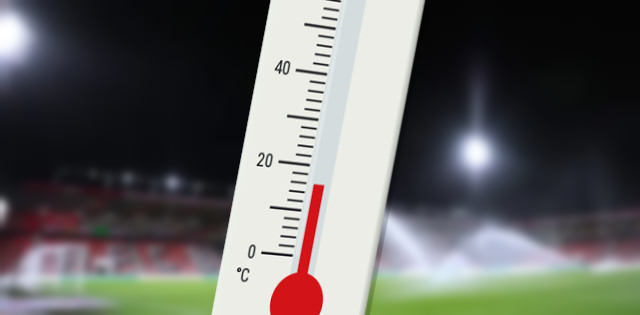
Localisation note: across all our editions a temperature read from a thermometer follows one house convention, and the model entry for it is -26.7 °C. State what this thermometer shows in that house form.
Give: 16 °C
